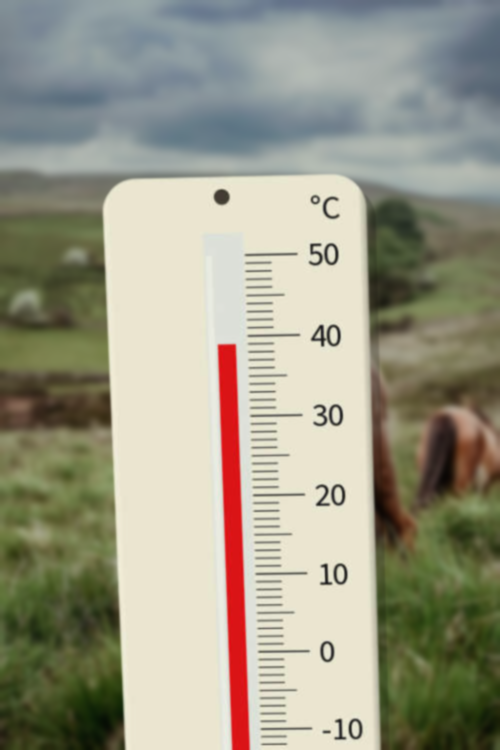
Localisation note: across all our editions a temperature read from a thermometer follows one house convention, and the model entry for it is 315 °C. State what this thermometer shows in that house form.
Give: 39 °C
